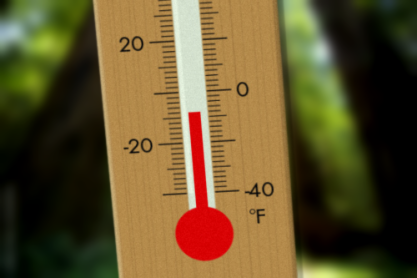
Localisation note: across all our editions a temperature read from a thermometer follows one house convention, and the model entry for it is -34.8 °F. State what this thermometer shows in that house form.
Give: -8 °F
